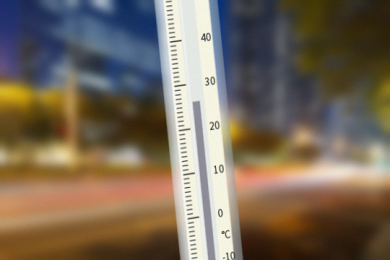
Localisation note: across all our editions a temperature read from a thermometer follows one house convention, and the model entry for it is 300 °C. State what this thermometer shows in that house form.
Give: 26 °C
